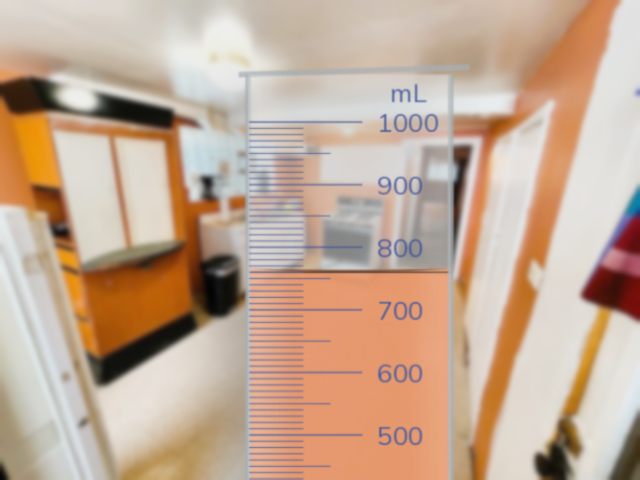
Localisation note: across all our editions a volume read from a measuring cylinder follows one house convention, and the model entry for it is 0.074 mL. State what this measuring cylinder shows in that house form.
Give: 760 mL
